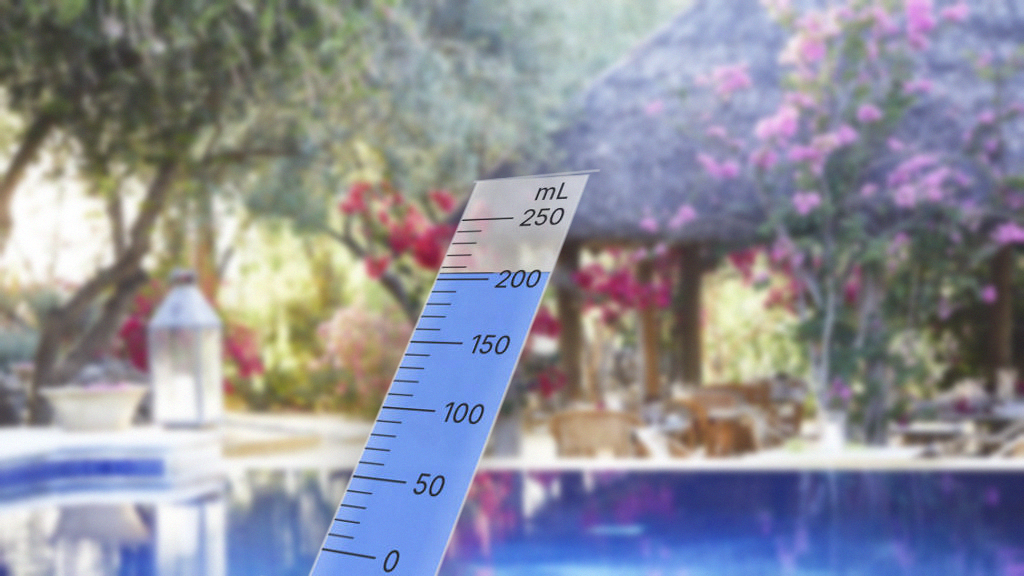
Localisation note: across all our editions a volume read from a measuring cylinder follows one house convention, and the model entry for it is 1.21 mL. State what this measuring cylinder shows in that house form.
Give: 205 mL
